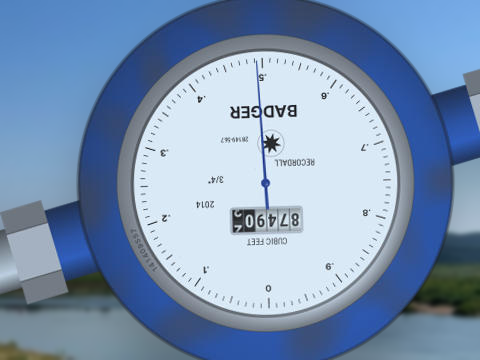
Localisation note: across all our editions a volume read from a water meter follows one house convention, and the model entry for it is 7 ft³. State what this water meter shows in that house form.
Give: 874902.49 ft³
